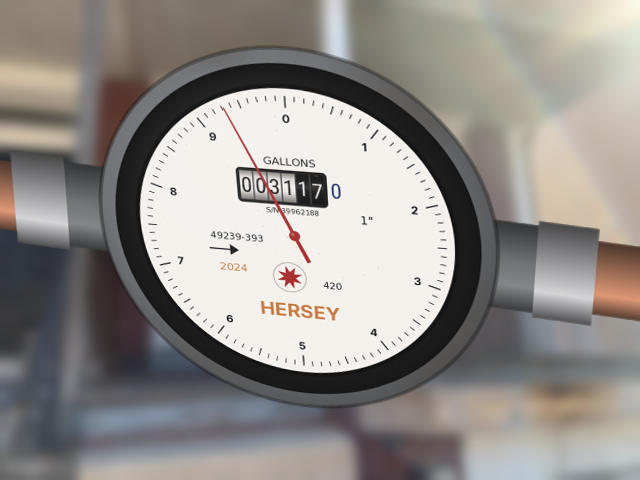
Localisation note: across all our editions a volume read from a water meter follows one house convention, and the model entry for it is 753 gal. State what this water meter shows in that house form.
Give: 31169.3 gal
